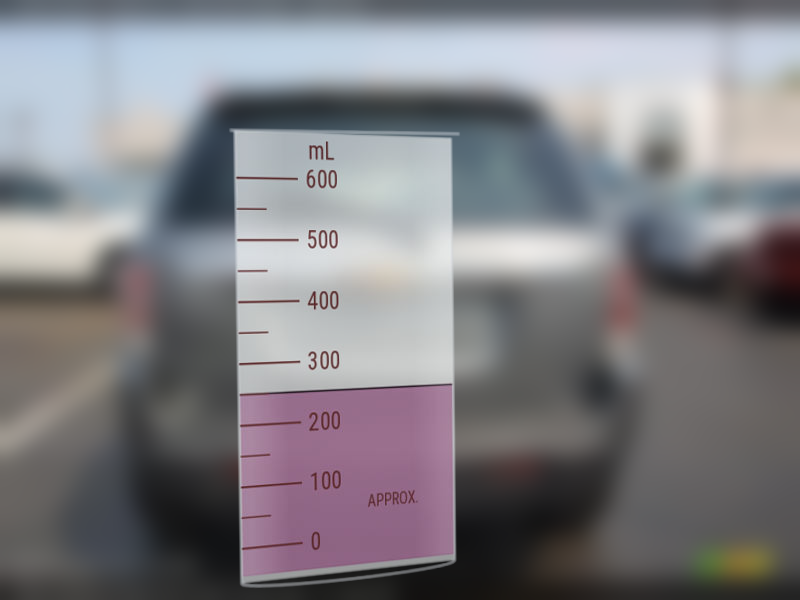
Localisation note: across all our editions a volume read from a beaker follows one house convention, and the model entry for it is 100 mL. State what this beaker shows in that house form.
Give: 250 mL
